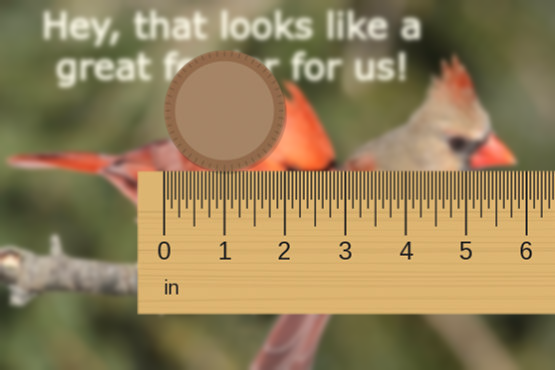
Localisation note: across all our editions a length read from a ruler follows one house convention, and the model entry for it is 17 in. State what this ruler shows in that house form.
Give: 2 in
